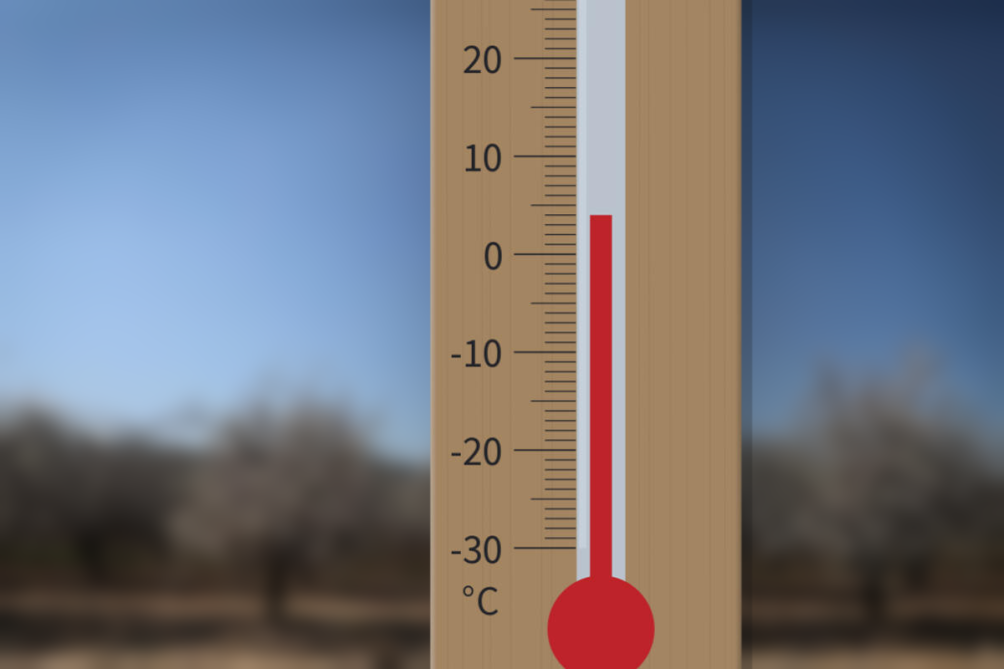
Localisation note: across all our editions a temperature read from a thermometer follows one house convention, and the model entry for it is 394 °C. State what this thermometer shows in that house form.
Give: 4 °C
